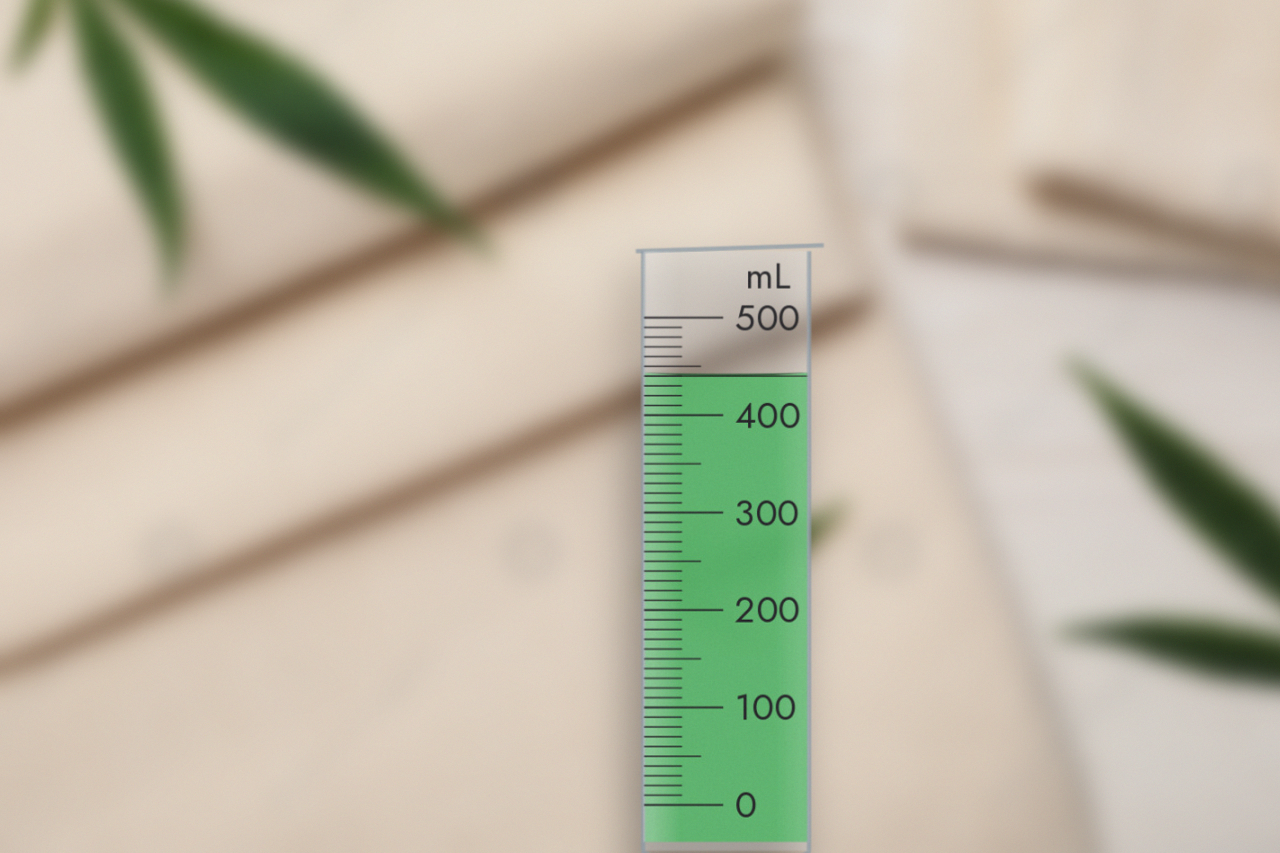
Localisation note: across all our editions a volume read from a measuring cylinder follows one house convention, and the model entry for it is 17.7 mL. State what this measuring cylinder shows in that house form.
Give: 440 mL
